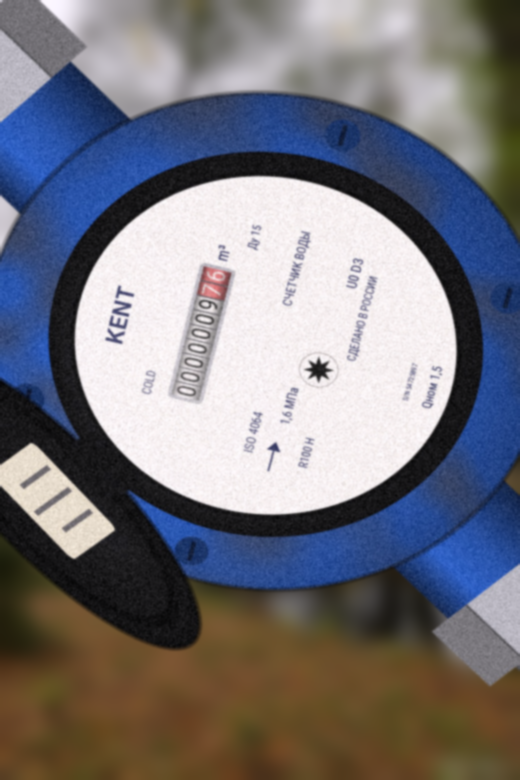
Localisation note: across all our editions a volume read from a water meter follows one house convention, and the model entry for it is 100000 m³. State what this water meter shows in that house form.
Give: 9.76 m³
